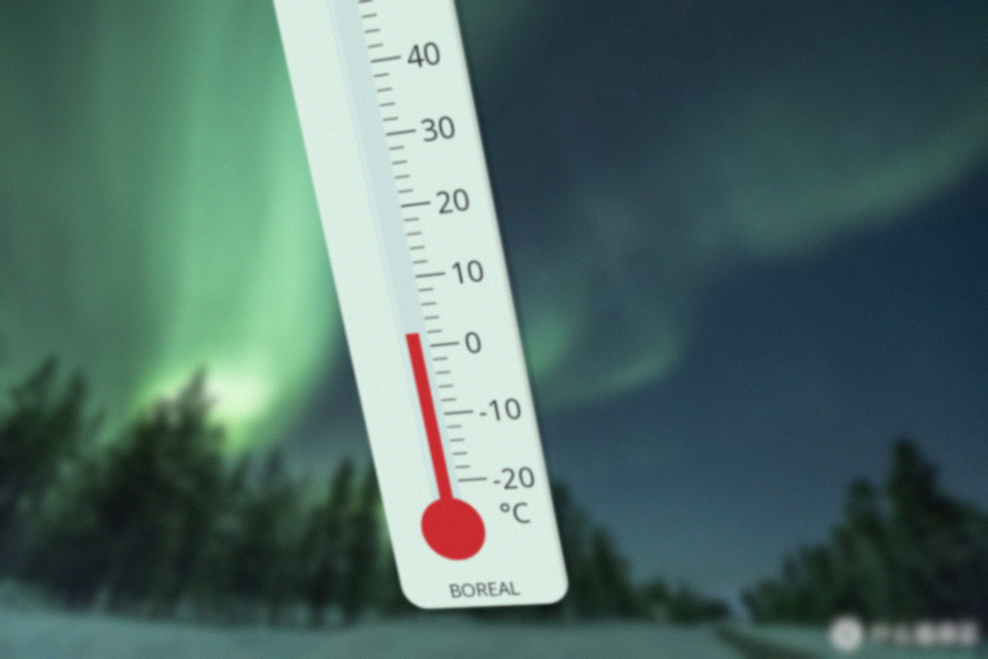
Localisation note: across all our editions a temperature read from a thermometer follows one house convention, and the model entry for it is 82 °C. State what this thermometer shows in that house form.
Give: 2 °C
